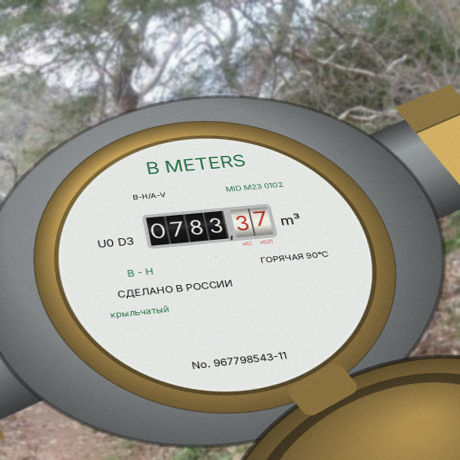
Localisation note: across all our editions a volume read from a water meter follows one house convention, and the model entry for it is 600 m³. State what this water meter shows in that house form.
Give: 783.37 m³
